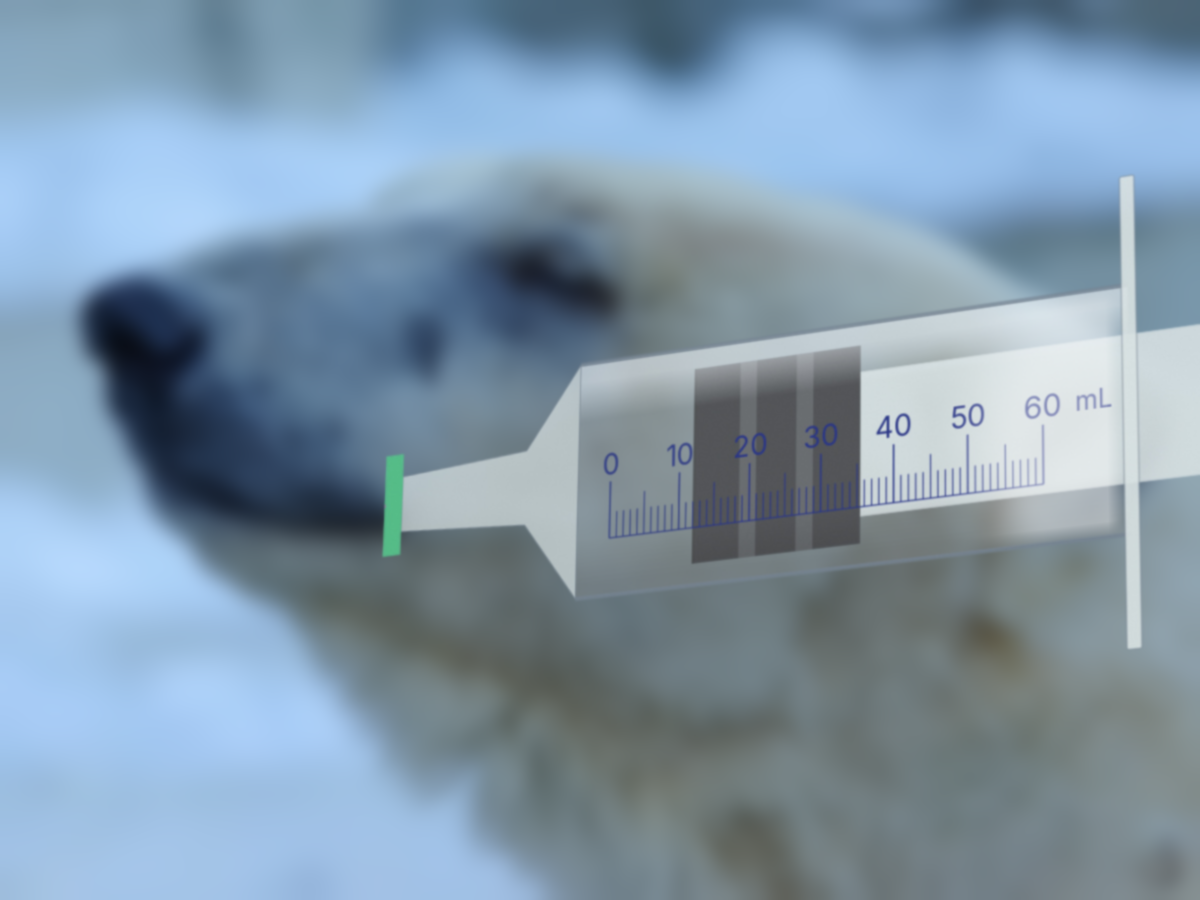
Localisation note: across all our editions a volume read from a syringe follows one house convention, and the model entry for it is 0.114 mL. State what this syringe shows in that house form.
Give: 12 mL
